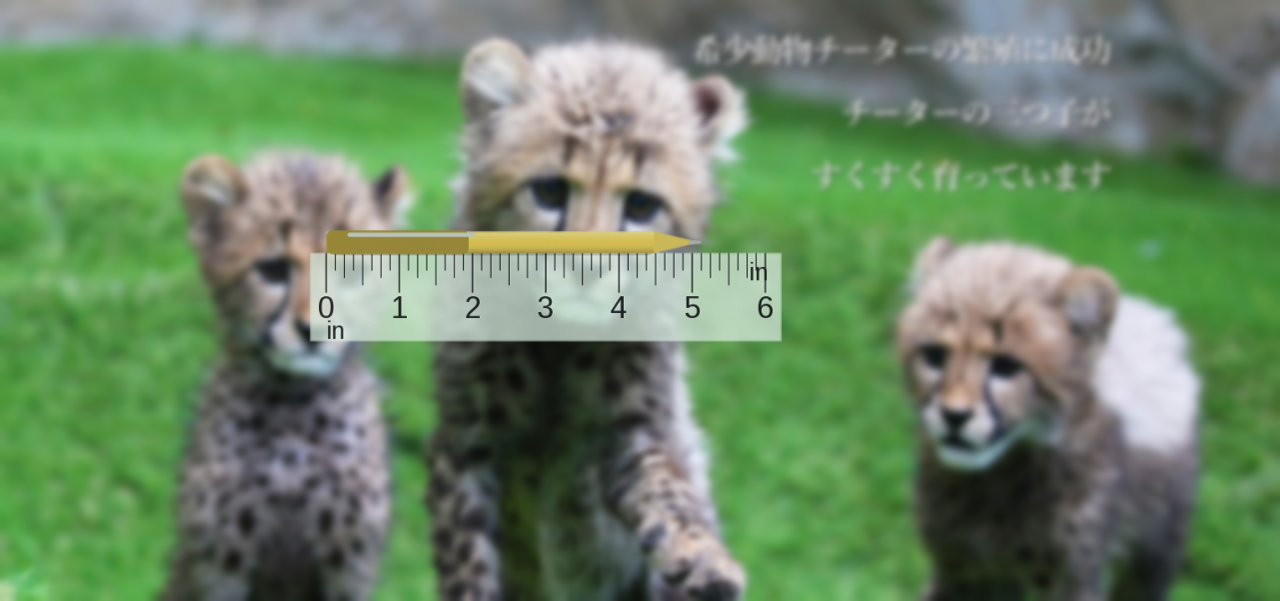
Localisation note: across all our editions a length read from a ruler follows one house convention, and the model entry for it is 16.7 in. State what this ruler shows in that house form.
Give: 5.125 in
